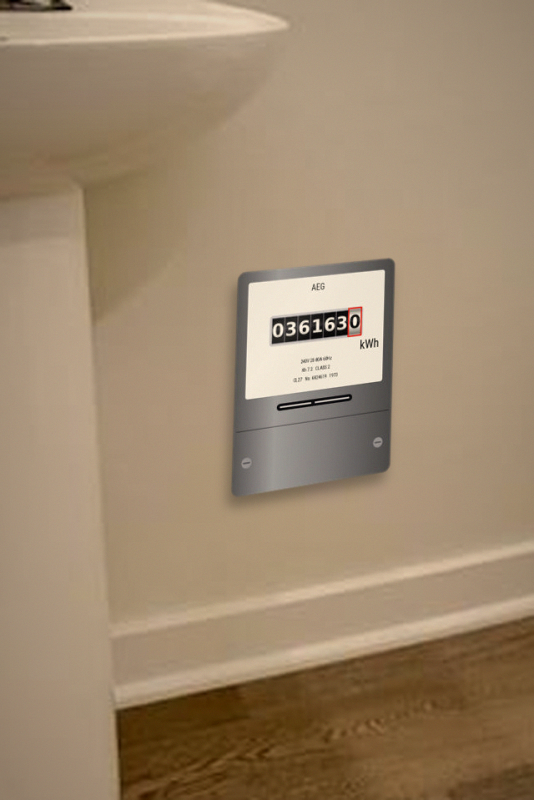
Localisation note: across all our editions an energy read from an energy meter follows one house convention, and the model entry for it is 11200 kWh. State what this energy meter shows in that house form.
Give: 36163.0 kWh
